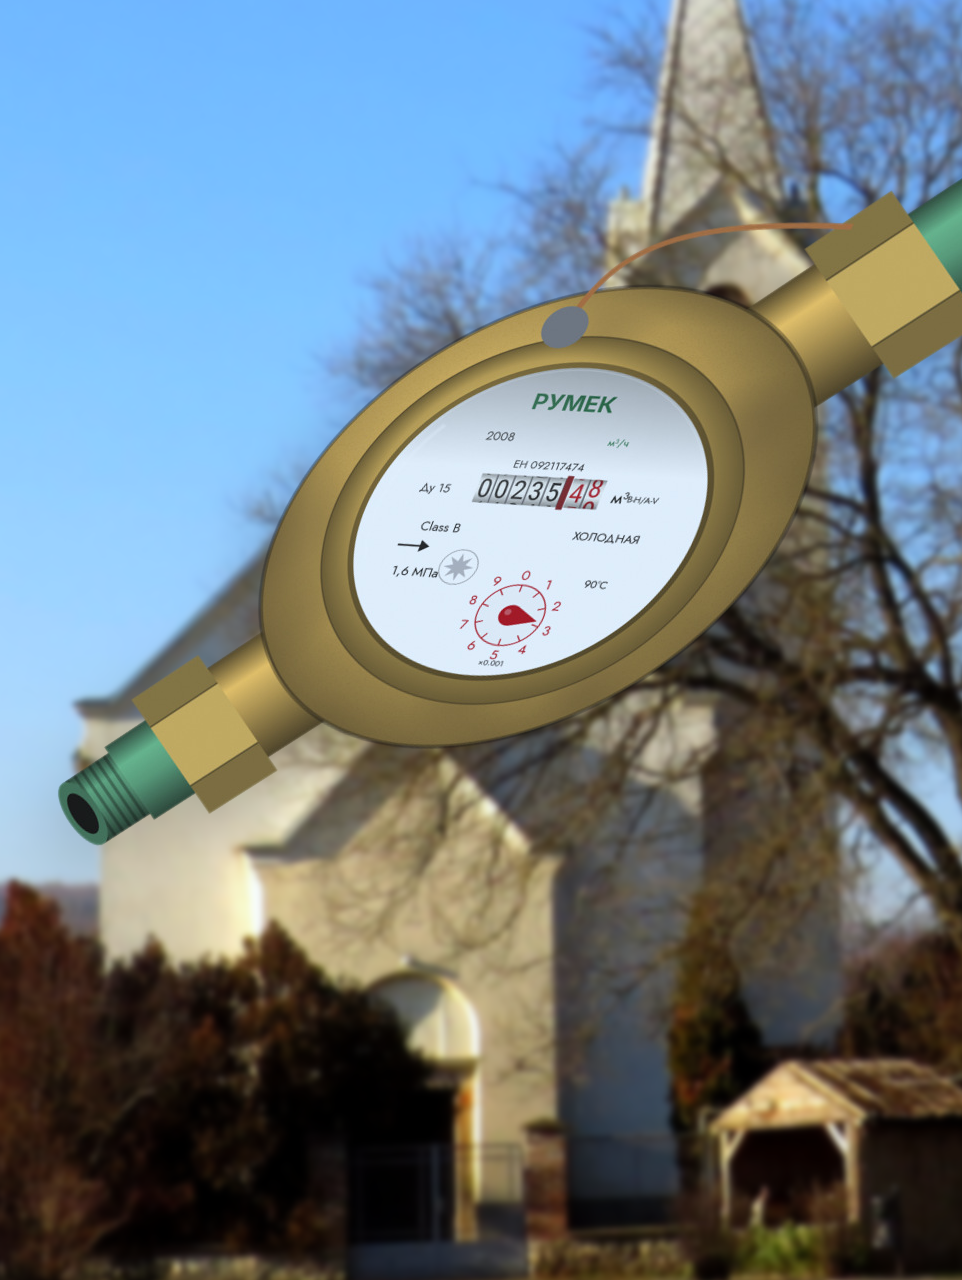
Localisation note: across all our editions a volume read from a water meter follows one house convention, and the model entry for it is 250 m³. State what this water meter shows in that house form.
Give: 235.482 m³
